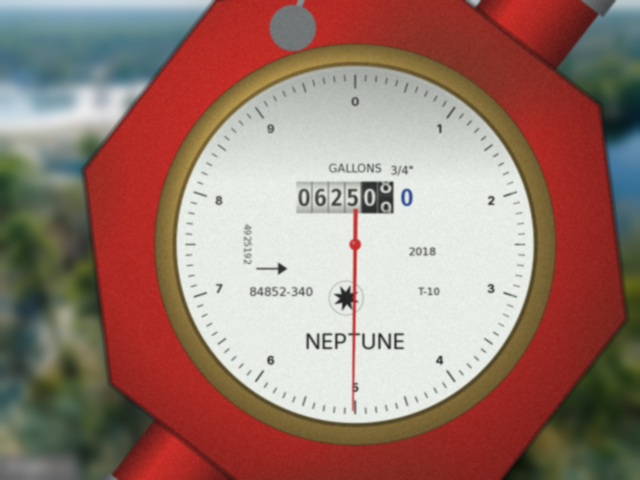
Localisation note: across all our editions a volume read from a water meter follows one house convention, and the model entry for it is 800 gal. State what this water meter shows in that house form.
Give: 625085.0 gal
